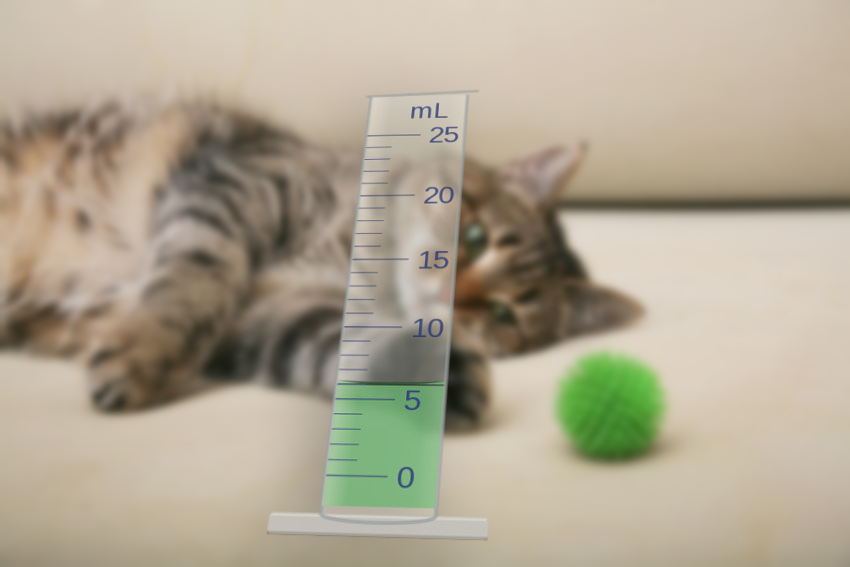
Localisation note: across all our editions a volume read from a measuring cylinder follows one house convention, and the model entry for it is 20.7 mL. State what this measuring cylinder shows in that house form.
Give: 6 mL
